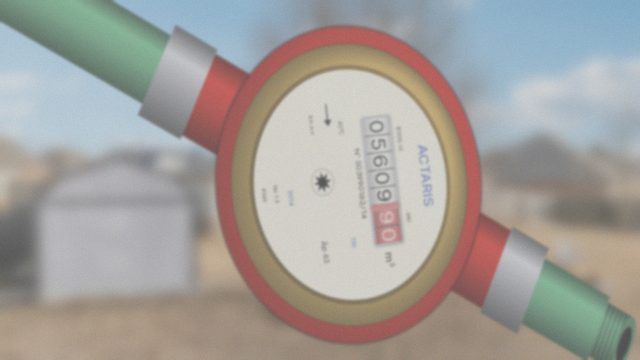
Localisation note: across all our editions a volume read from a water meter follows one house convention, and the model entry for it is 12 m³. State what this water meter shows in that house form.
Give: 5609.90 m³
